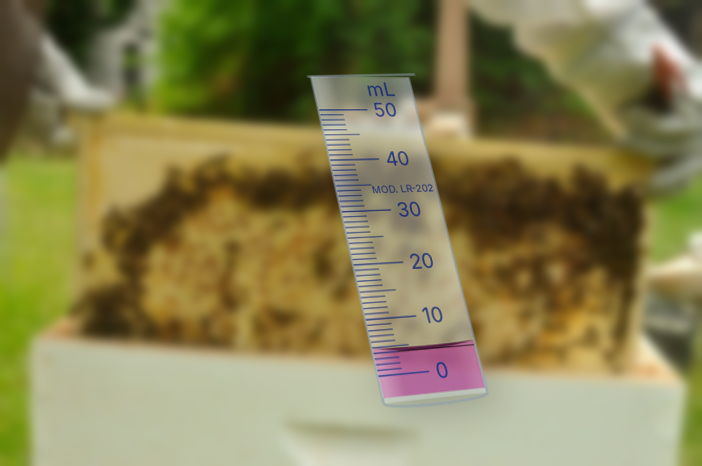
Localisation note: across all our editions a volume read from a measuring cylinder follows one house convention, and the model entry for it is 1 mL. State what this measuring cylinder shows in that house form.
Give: 4 mL
